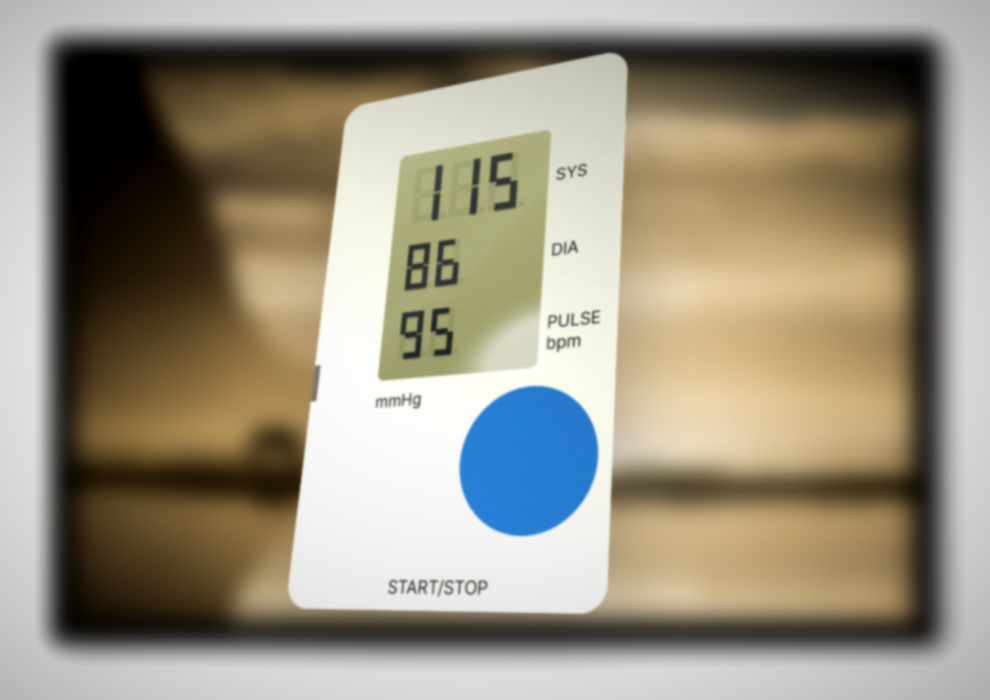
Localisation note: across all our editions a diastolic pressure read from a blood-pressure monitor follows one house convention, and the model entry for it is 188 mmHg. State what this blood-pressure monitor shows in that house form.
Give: 86 mmHg
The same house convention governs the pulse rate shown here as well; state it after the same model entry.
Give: 95 bpm
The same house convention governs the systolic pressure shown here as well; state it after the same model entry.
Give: 115 mmHg
